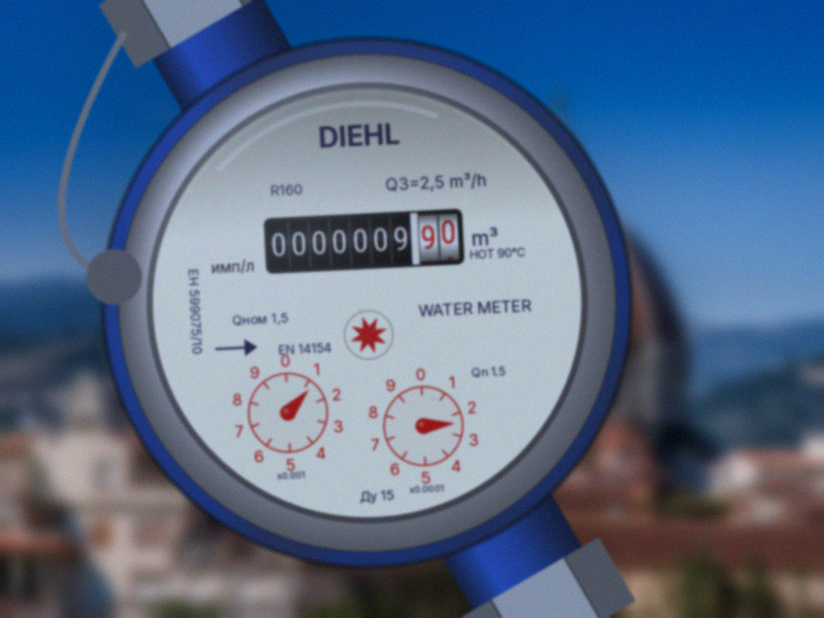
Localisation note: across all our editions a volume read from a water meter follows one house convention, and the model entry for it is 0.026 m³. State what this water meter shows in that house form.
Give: 9.9012 m³
